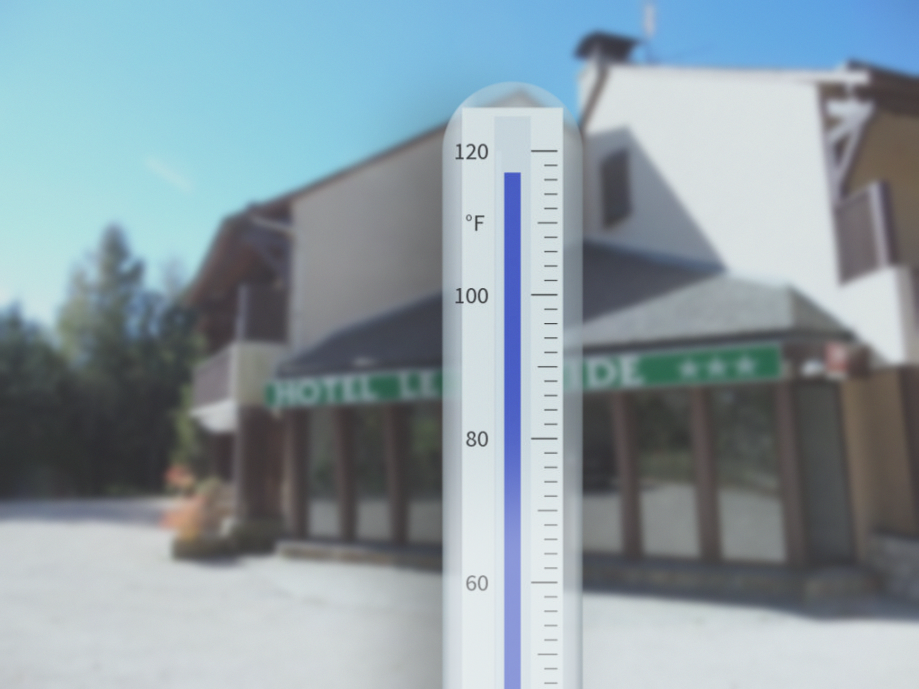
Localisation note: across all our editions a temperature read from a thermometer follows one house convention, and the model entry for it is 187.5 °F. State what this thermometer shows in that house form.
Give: 117 °F
